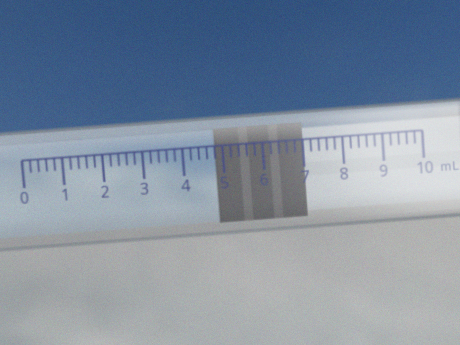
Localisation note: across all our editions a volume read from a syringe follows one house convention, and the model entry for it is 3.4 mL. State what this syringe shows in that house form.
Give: 4.8 mL
